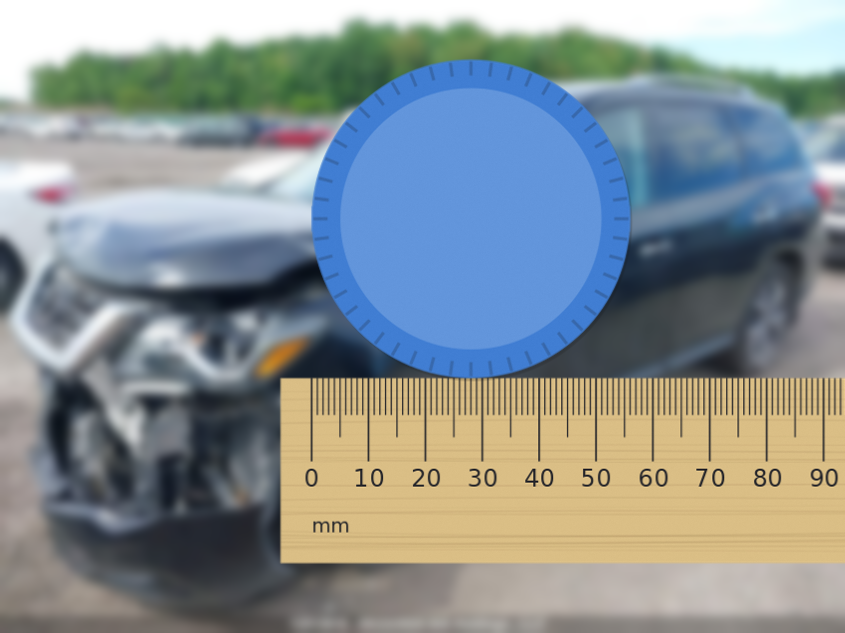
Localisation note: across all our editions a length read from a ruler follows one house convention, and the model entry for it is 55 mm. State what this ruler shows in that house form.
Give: 56 mm
